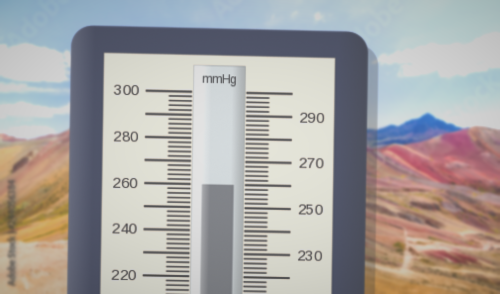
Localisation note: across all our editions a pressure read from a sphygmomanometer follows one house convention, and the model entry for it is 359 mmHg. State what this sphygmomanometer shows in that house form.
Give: 260 mmHg
